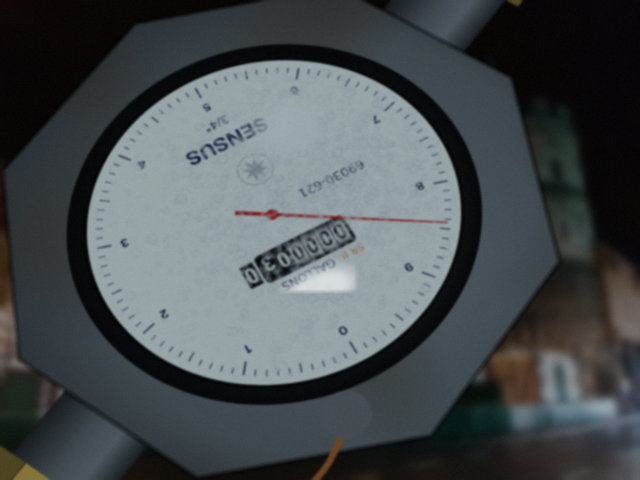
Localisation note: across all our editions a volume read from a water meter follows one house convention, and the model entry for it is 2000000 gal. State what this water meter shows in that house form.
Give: 28.4 gal
